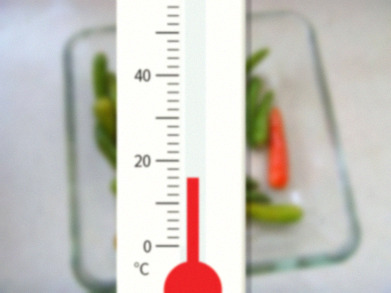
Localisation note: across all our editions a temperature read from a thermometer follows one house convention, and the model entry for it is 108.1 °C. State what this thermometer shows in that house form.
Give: 16 °C
